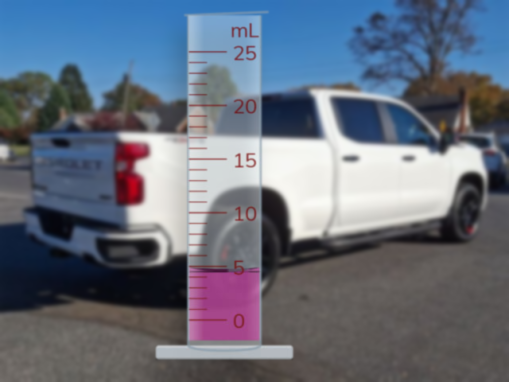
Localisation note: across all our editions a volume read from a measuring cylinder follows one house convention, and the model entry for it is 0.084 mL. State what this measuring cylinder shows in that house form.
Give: 4.5 mL
